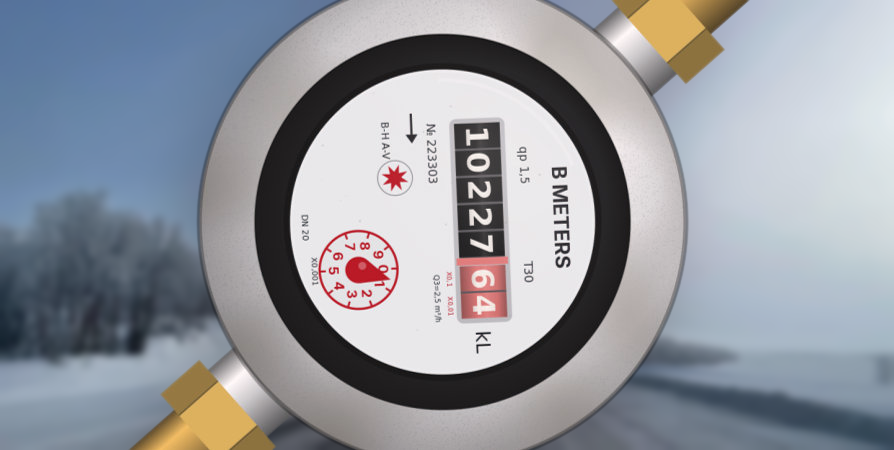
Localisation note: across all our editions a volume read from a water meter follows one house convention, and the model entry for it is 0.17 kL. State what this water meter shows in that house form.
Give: 10227.640 kL
